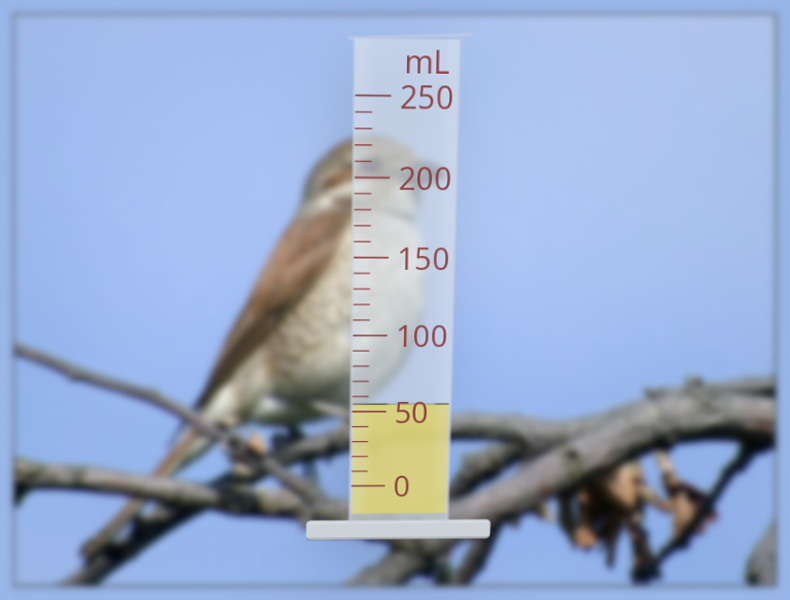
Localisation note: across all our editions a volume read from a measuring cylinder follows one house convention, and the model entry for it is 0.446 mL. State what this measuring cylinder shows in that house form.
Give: 55 mL
